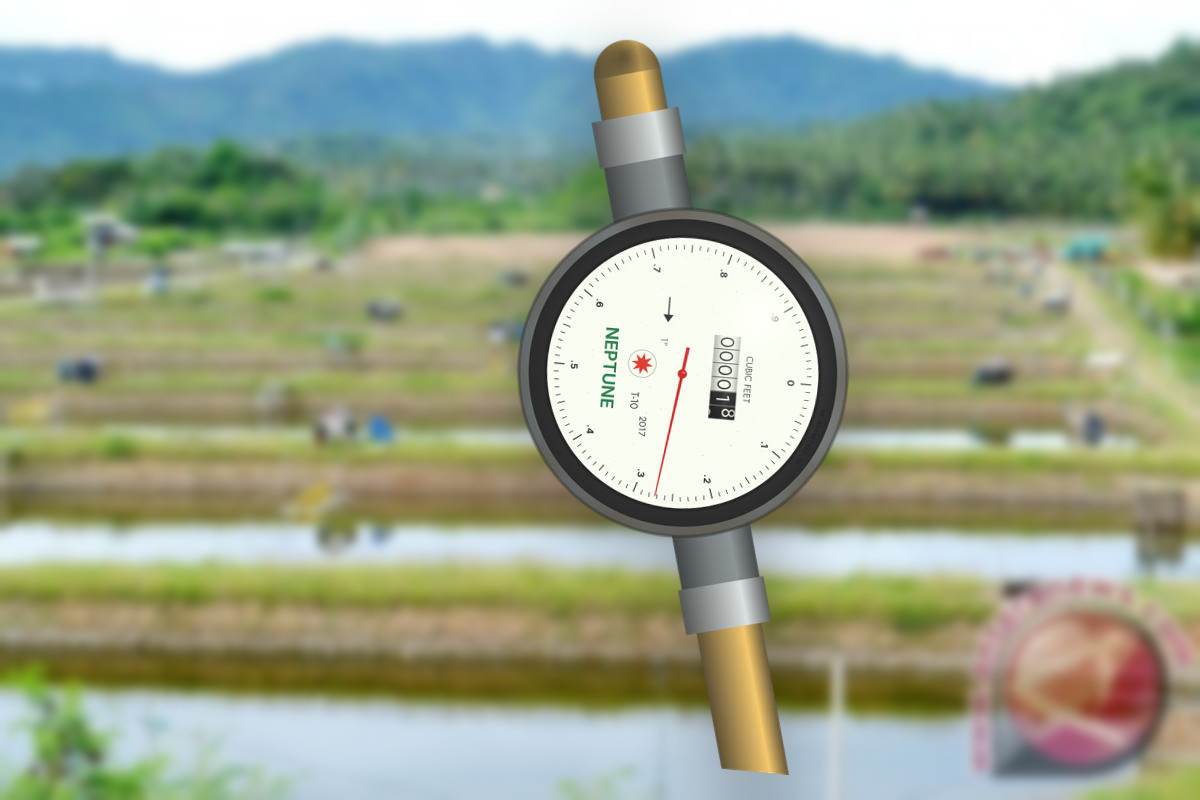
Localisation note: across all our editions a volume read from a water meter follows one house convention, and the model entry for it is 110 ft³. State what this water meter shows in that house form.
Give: 18.27 ft³
